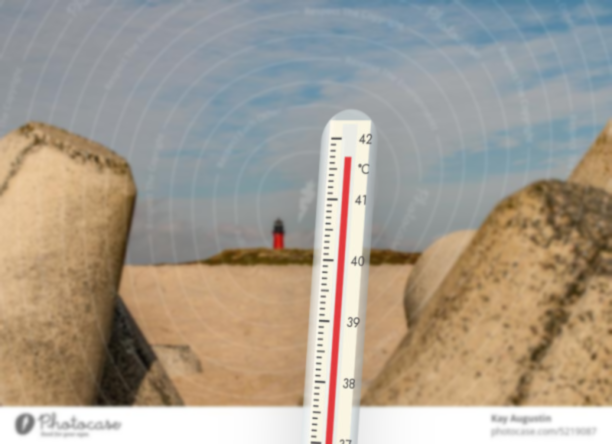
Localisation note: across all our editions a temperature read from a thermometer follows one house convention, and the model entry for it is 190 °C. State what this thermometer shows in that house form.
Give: 41.7 °C
